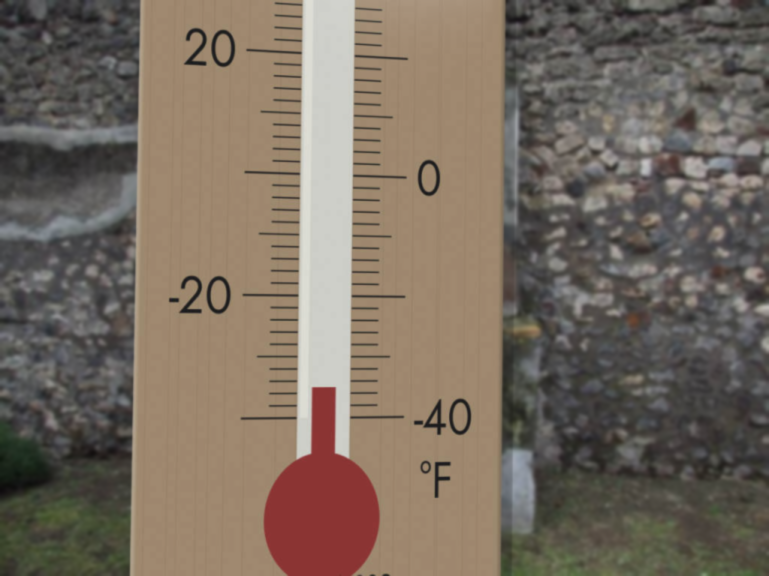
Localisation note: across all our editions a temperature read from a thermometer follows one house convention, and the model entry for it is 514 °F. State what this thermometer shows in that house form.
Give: -35 °F
